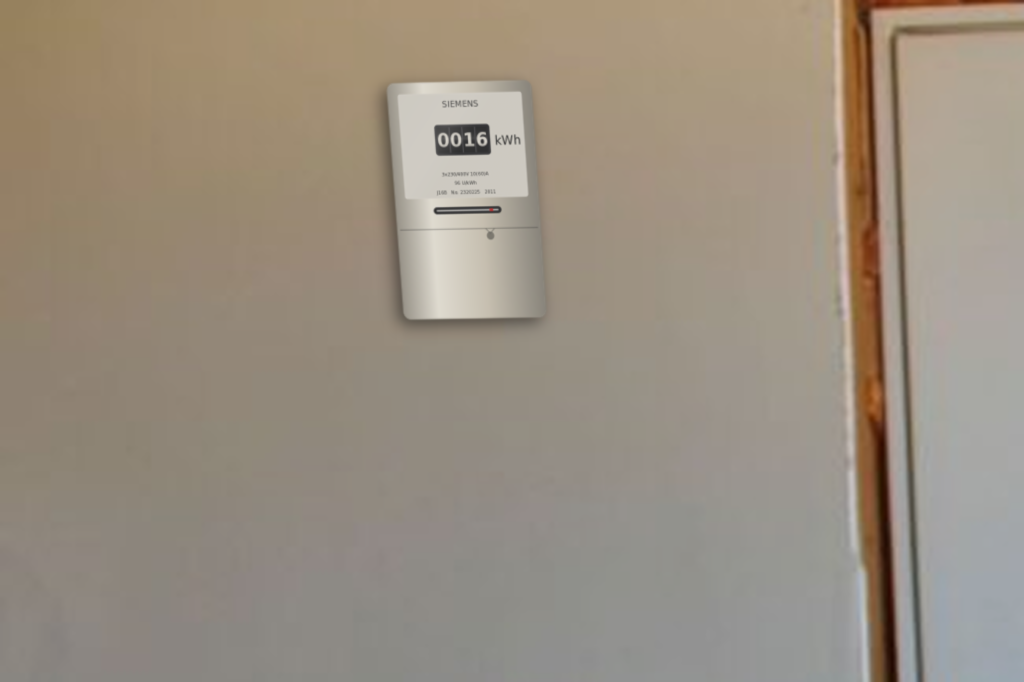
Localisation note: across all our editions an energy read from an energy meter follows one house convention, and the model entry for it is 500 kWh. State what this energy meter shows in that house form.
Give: 16 kWh
